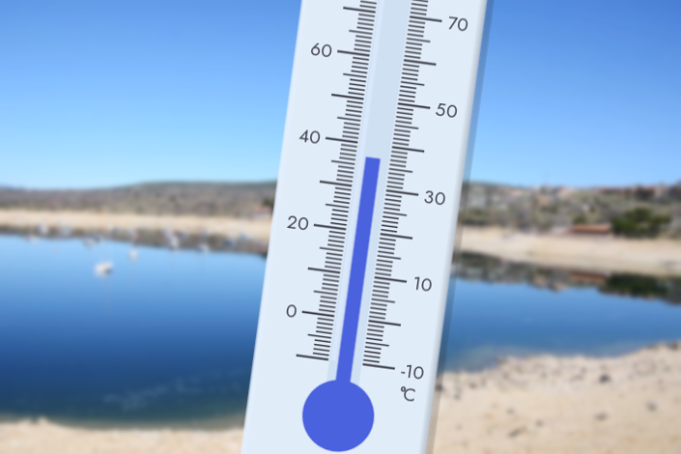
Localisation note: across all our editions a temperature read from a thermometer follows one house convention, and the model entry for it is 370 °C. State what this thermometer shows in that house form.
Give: 37 °C
